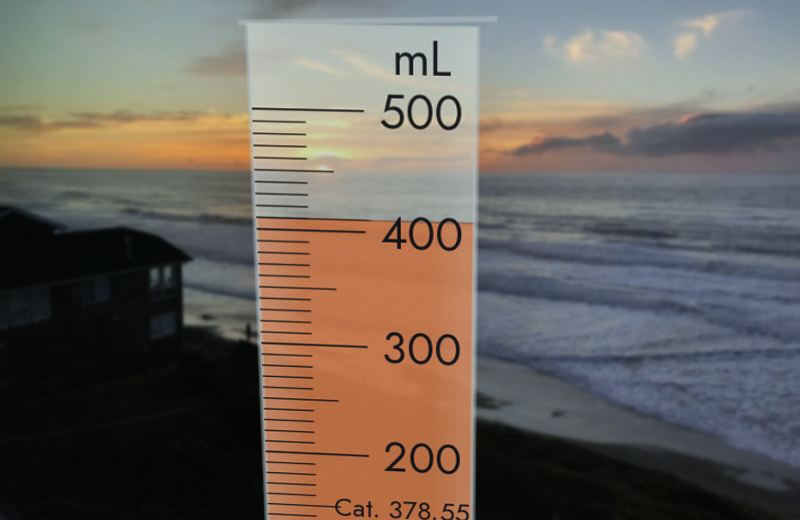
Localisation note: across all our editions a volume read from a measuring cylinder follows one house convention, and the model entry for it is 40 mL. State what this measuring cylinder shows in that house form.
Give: 410 mL
